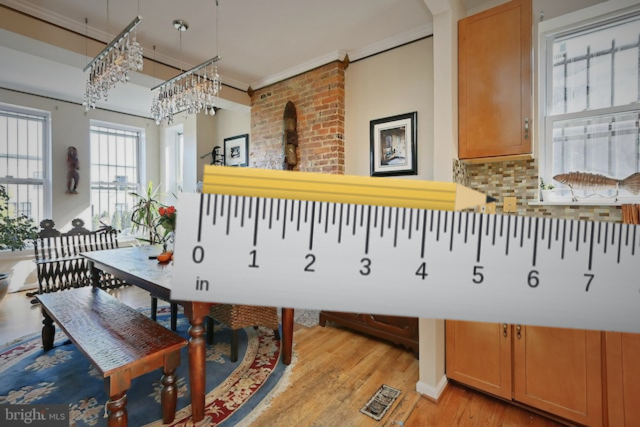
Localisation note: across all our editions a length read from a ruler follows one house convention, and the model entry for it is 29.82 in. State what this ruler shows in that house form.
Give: 5.25 in
